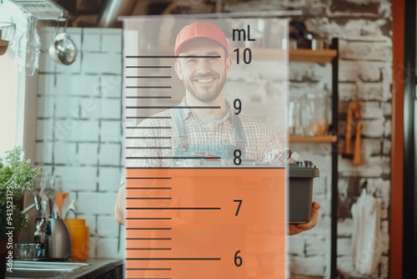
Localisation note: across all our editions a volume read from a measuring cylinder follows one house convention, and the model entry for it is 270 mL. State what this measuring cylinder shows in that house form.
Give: 7.8 mL
